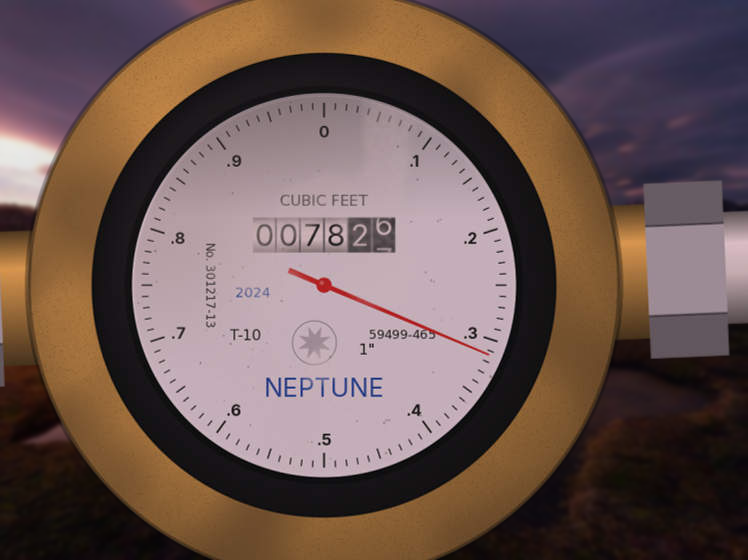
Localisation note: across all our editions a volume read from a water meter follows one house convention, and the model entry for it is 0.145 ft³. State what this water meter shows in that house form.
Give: 7826.31 ft³
